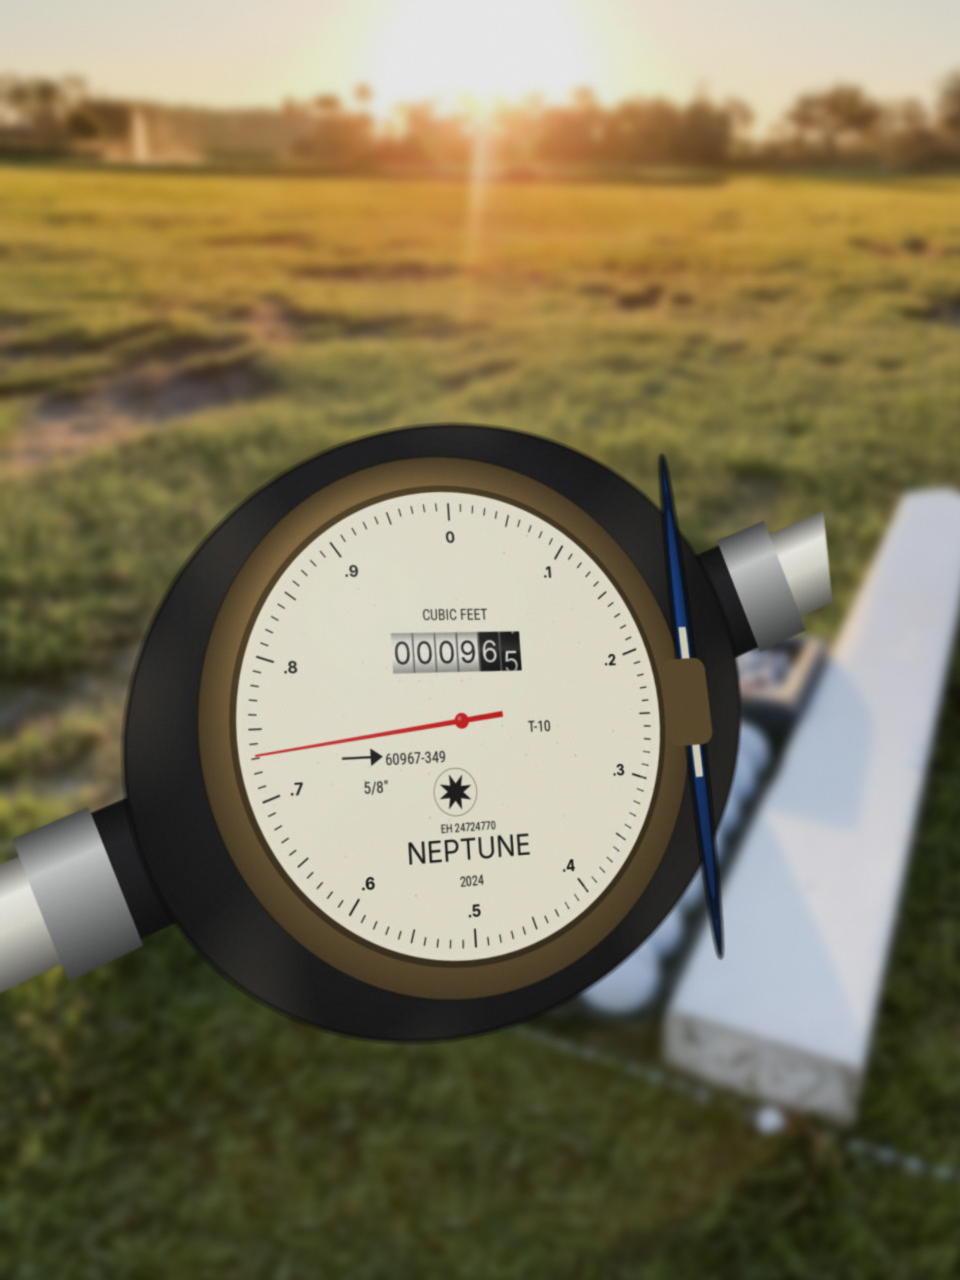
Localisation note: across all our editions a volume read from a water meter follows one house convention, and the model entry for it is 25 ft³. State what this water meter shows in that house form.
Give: 964.73 ft³
